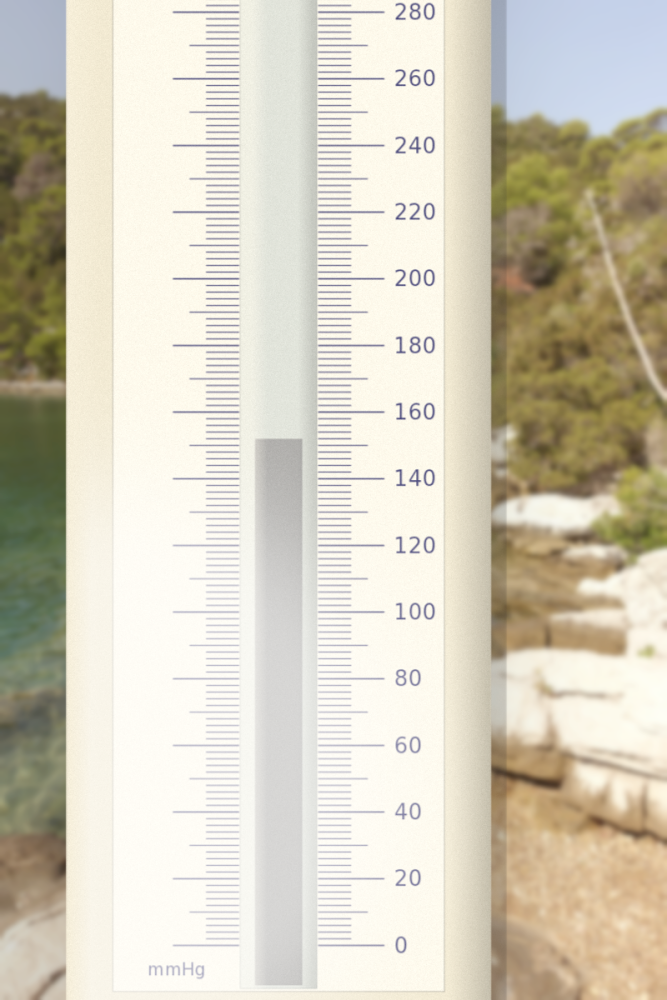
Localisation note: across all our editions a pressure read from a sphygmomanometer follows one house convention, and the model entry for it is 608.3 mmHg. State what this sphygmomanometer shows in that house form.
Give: 152 mmHg
